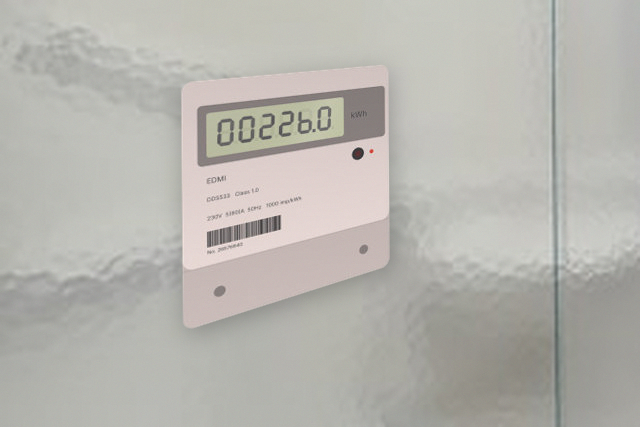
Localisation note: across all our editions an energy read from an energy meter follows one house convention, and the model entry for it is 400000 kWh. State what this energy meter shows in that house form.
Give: 226.0 kWh
